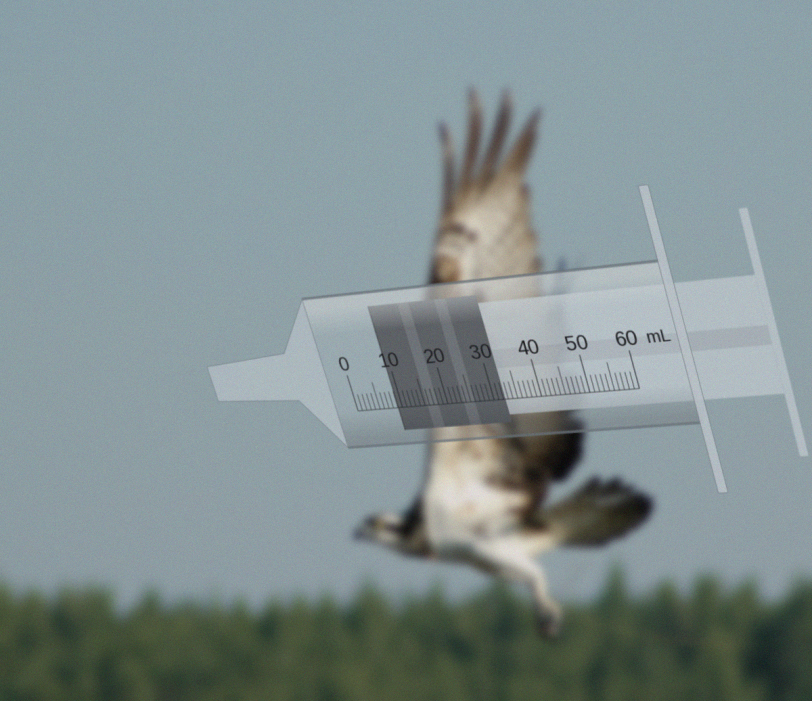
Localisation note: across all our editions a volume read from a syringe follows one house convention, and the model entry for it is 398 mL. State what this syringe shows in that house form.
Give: 9 mL
